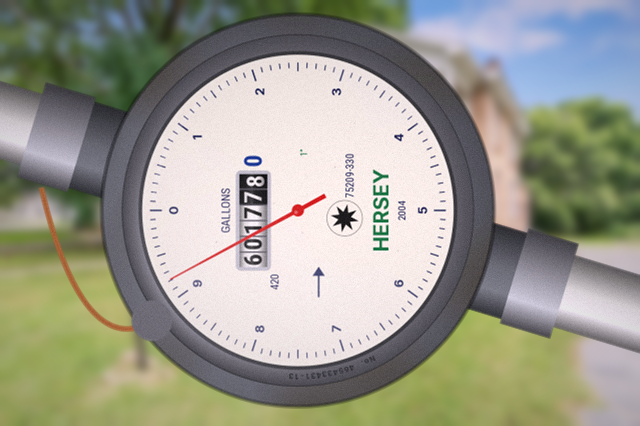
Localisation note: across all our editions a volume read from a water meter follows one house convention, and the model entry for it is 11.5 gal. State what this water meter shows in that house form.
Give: 6017779.2 gal
